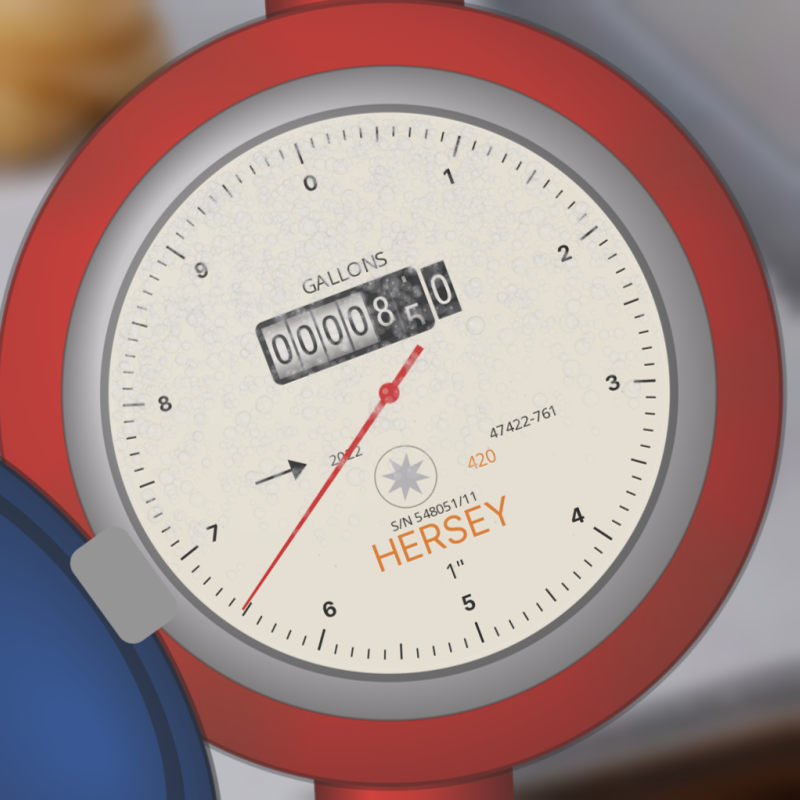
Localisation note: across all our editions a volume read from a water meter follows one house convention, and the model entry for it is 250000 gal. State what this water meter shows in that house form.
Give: 846.5 gal
